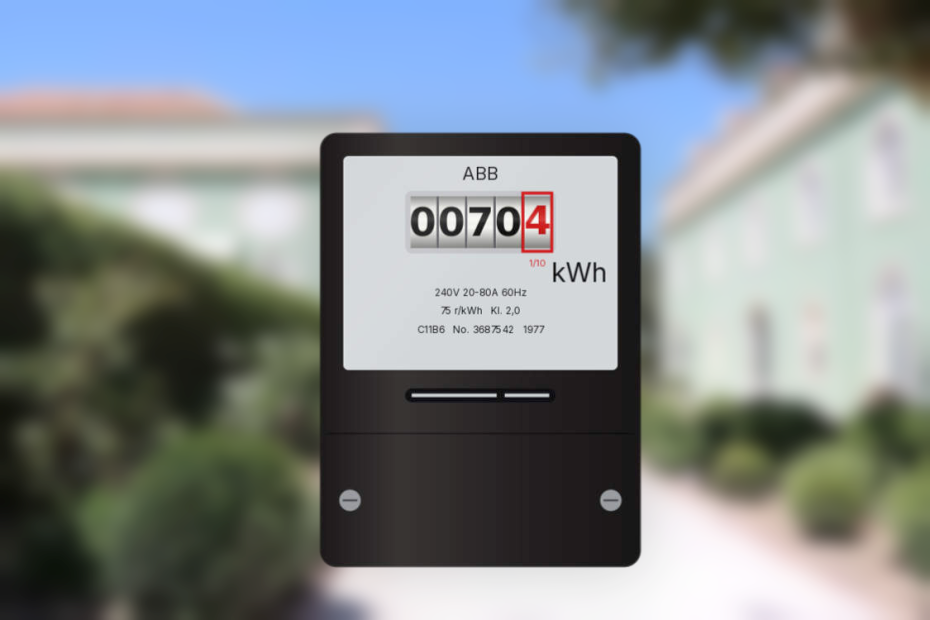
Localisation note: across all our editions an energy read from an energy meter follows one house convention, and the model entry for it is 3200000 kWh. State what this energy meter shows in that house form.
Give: 70.4 kWh
